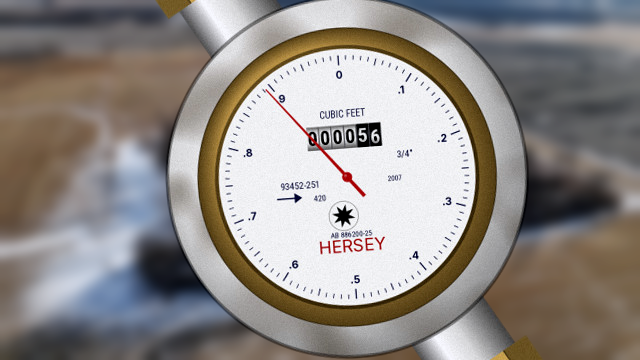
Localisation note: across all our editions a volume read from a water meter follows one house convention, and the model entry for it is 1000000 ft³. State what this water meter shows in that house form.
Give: 55.89 ft³
